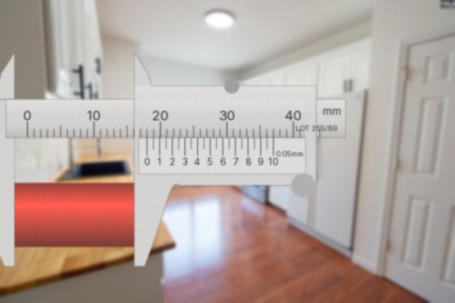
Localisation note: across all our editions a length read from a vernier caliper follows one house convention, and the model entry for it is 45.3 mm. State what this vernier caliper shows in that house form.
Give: 18.0 mm
